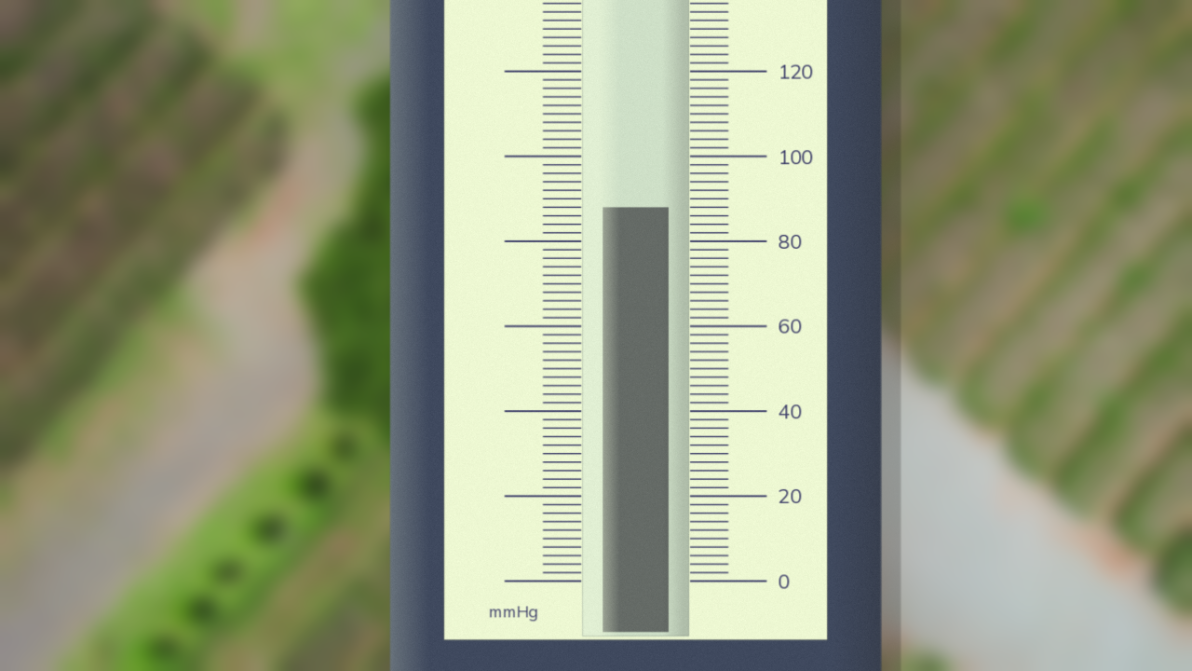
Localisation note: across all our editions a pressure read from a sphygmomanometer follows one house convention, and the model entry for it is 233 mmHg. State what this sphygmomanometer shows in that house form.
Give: 88 mmHg
